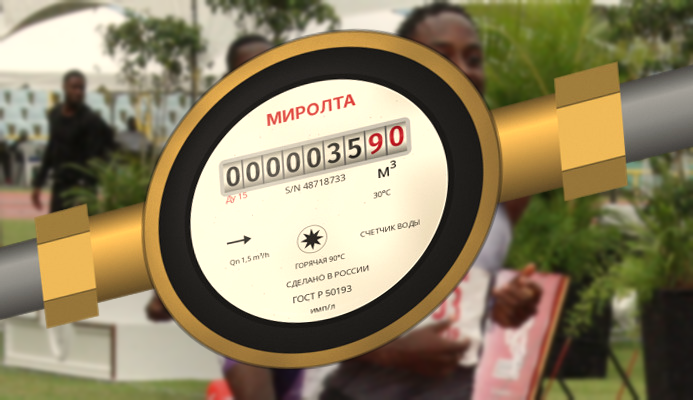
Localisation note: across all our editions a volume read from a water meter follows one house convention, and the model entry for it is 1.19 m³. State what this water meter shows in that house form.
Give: 35.90 m³
